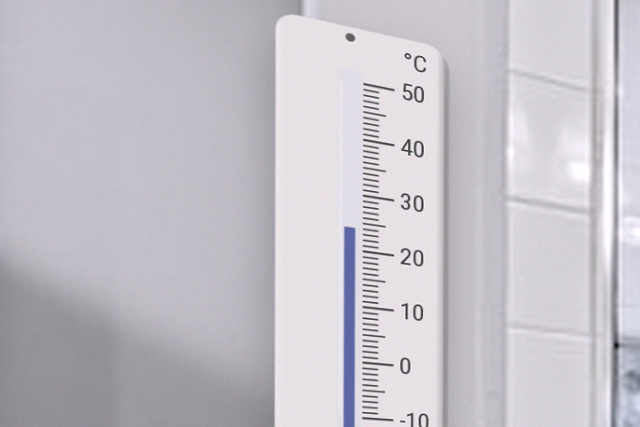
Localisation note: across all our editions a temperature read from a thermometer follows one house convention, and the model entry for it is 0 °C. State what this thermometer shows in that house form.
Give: 24 °C
